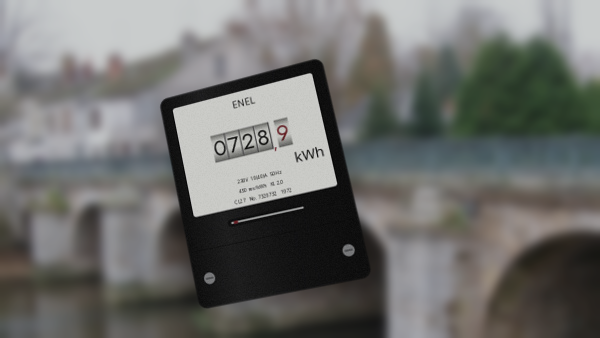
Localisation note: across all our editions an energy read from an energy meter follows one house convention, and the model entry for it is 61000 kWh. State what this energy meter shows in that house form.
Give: 728.9 kWh
